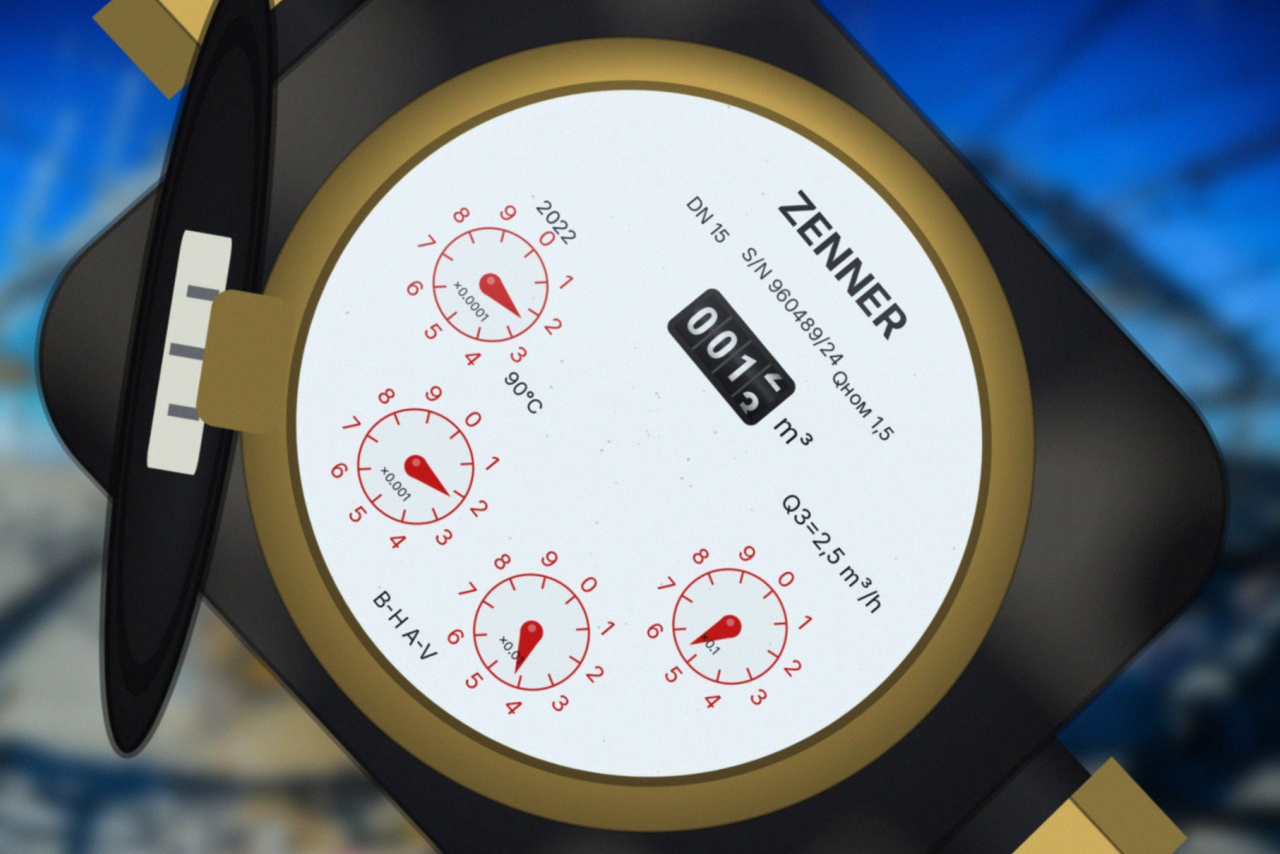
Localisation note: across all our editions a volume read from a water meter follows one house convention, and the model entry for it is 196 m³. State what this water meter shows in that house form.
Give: 12.5422 m³
